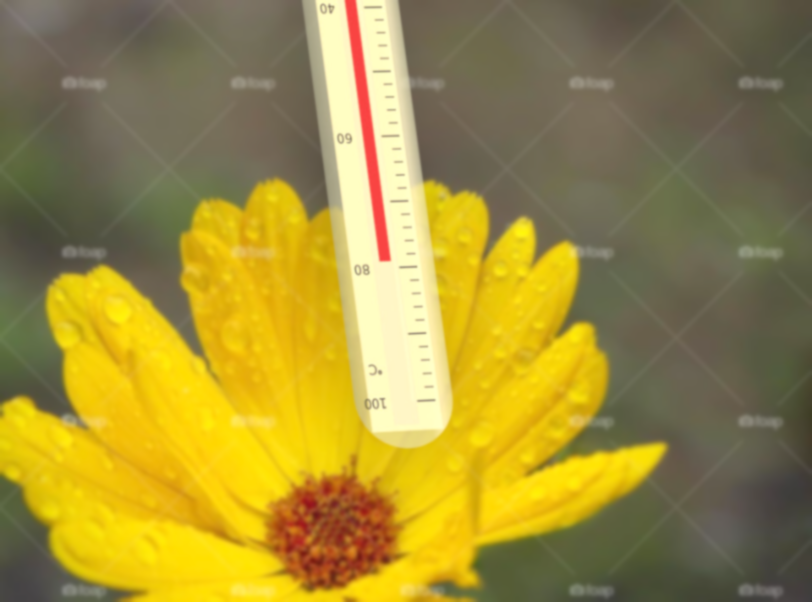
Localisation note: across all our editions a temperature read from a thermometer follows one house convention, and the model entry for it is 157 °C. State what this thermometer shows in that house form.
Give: 79 °C
